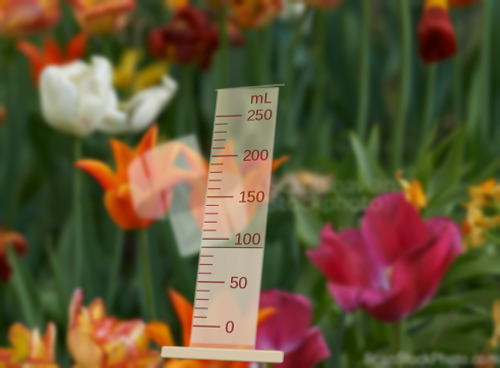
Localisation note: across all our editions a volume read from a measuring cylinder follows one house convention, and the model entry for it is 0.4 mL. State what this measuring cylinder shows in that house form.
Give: 90 mL
